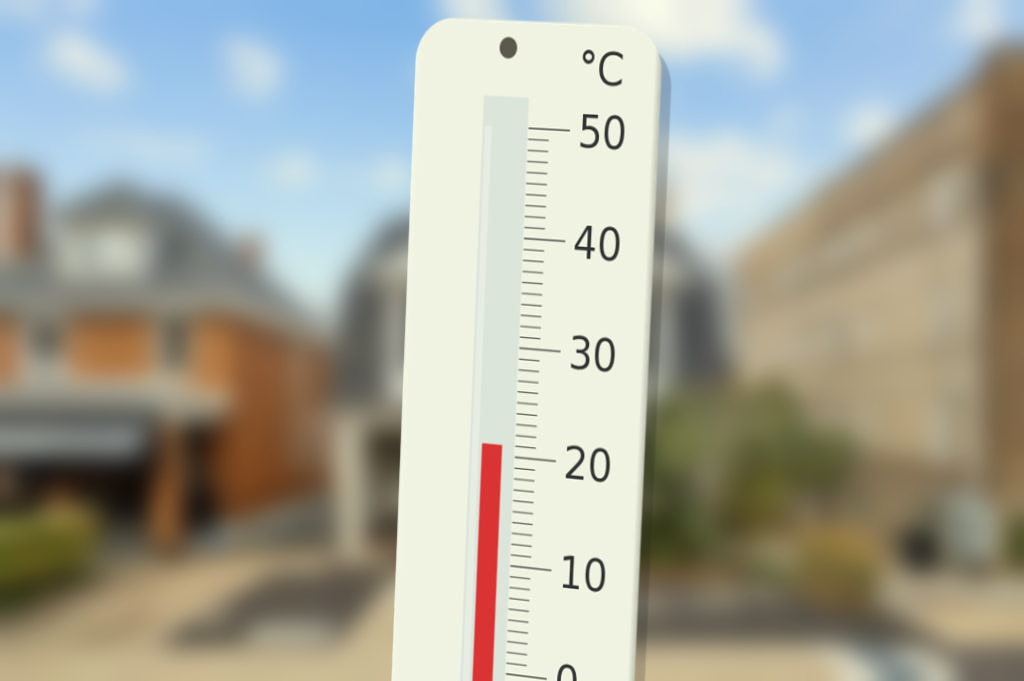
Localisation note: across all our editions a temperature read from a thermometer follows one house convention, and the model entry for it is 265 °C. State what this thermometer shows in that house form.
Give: 21 °C
